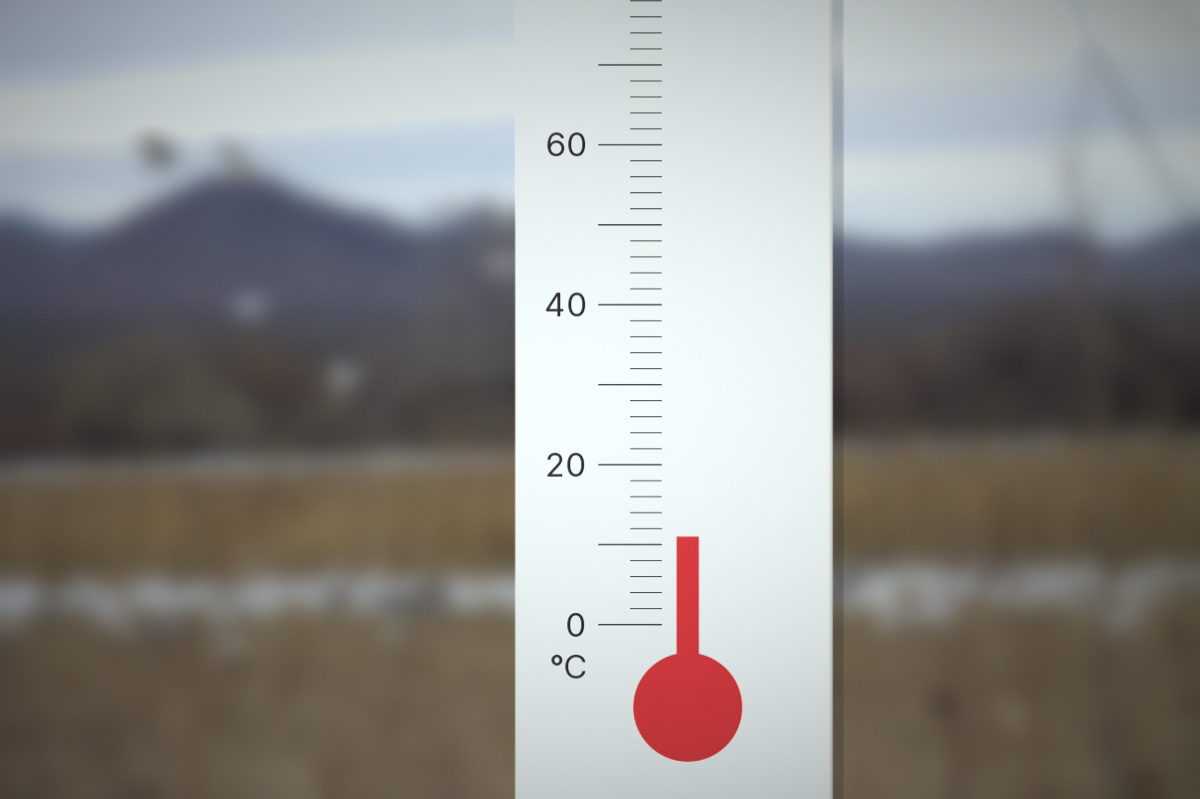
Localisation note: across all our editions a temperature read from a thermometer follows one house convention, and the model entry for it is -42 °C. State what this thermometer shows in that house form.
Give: 11 °C
